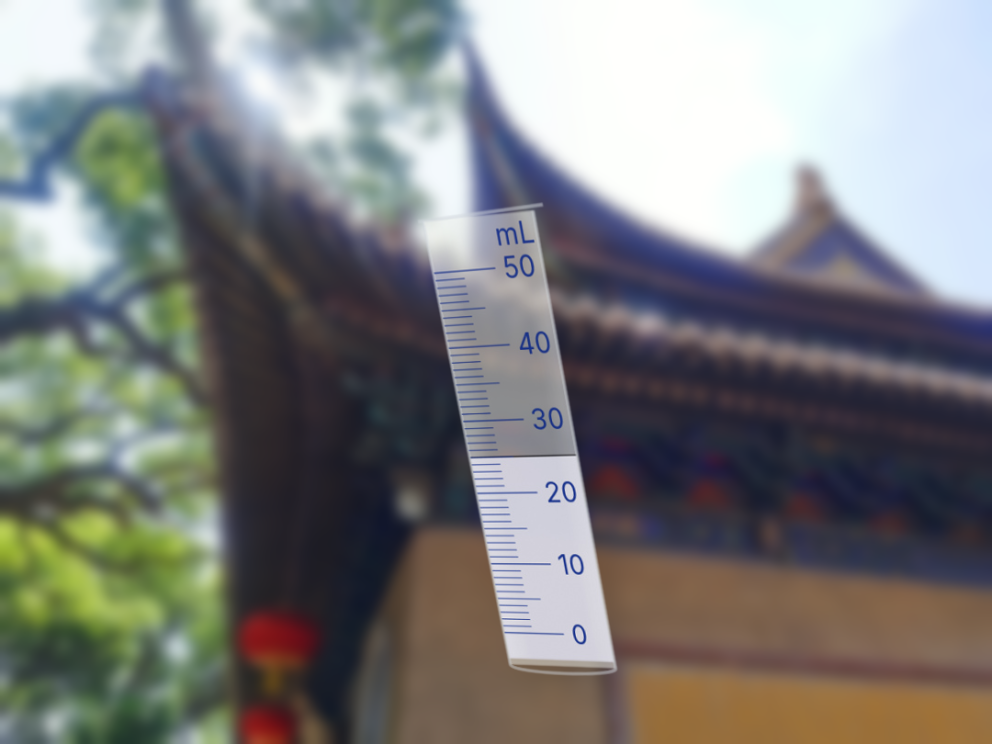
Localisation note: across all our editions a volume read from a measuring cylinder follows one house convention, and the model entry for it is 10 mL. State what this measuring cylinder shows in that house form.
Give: 25 mL
